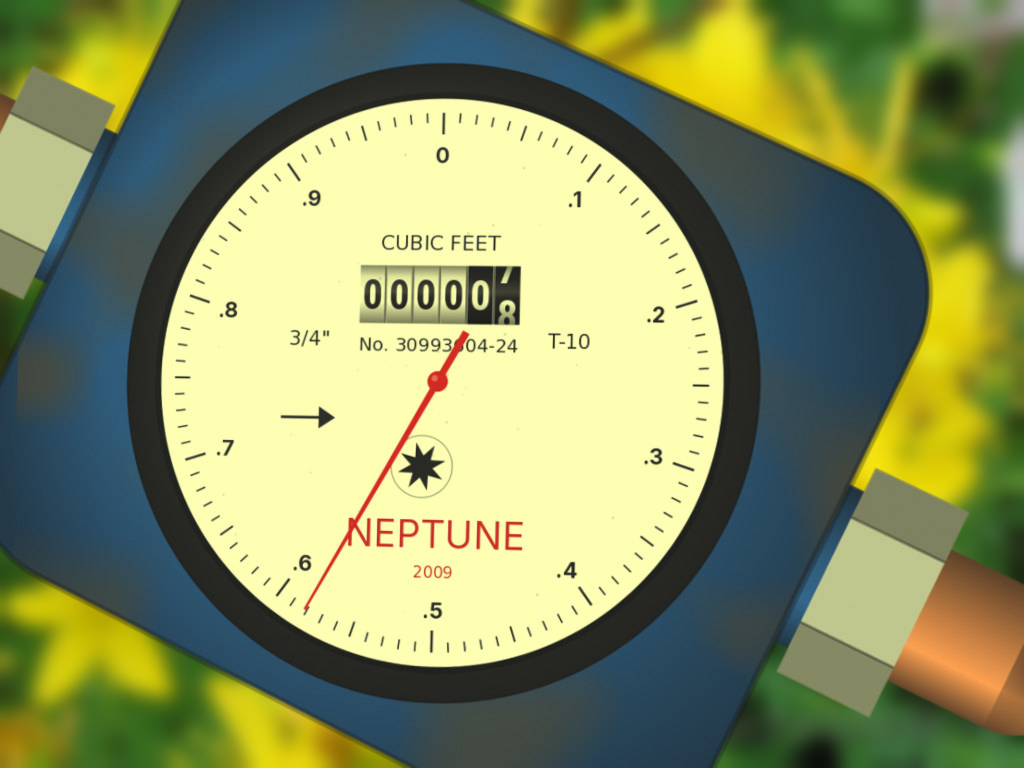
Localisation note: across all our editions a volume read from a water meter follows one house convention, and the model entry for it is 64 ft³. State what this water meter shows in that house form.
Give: 7.58 ft³
